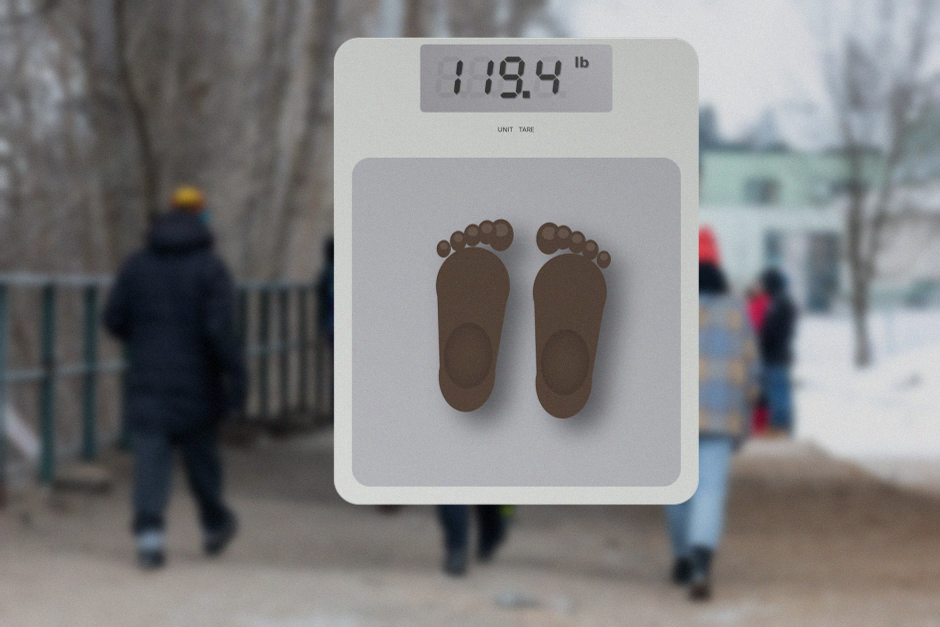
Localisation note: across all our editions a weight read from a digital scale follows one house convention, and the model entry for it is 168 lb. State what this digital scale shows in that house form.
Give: 119.4 lb
